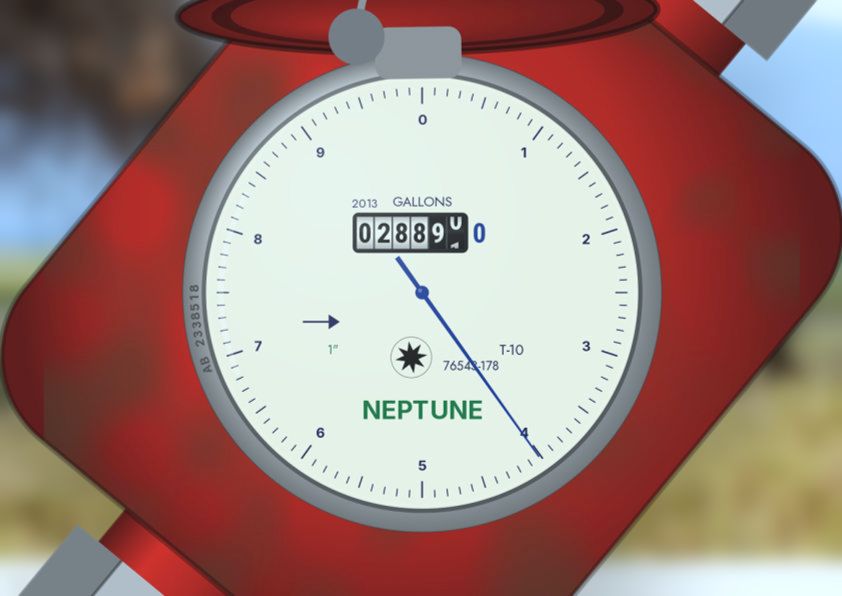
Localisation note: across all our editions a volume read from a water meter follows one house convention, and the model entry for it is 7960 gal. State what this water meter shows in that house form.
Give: 288904.0 gal
